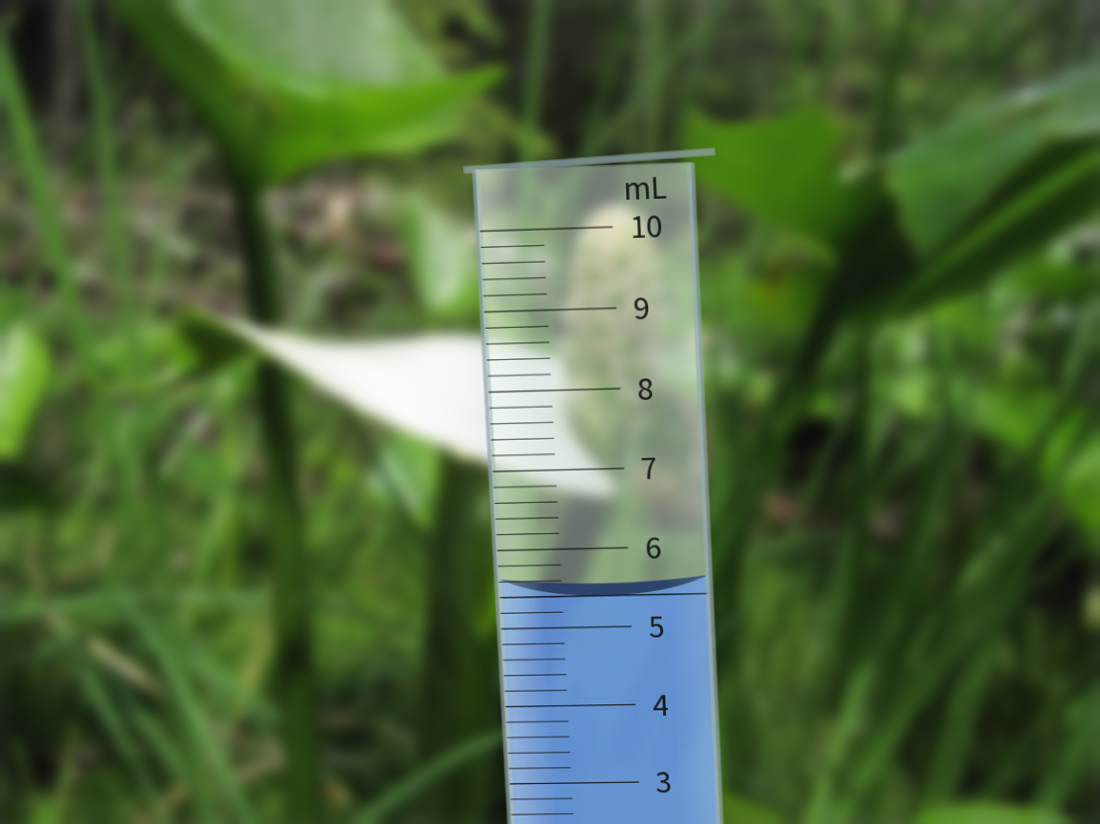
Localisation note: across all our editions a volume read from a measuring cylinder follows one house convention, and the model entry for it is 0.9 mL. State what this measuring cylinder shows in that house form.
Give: 5.4 mL
